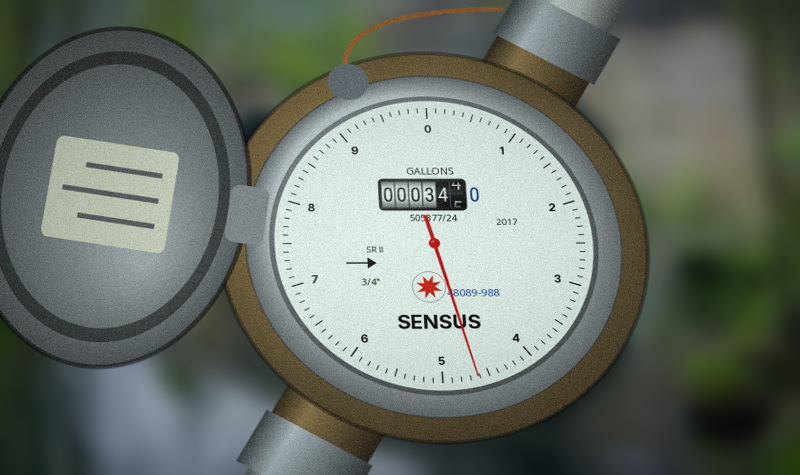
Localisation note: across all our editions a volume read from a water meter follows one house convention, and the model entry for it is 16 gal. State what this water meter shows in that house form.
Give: 3444.6 gal
